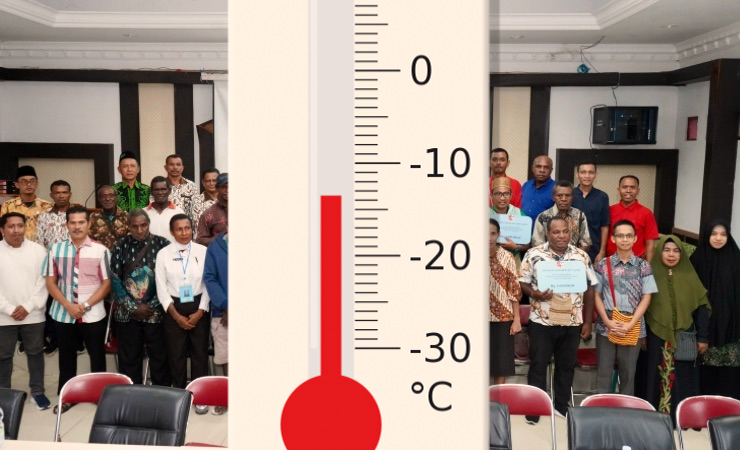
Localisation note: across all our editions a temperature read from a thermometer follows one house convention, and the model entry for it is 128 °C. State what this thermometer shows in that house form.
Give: -13.5 °C
